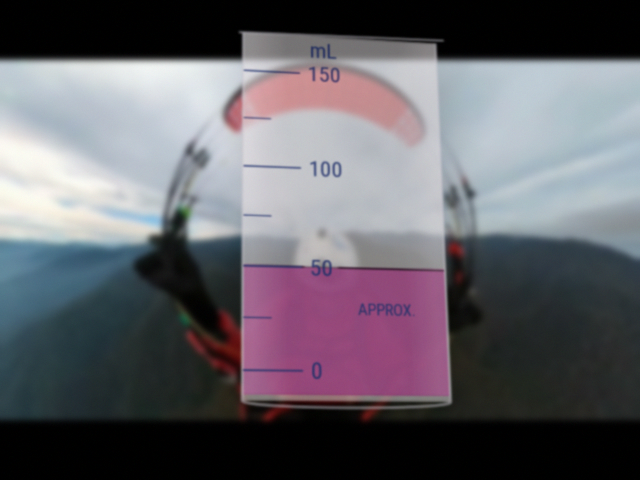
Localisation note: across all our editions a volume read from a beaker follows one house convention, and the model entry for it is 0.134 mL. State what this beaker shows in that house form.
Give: 50 mL
